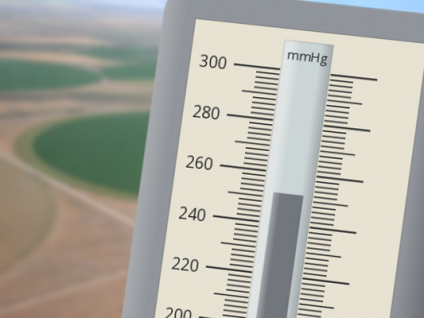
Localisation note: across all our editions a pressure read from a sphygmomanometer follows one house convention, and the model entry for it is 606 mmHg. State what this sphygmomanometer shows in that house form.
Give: 252 mmHg
